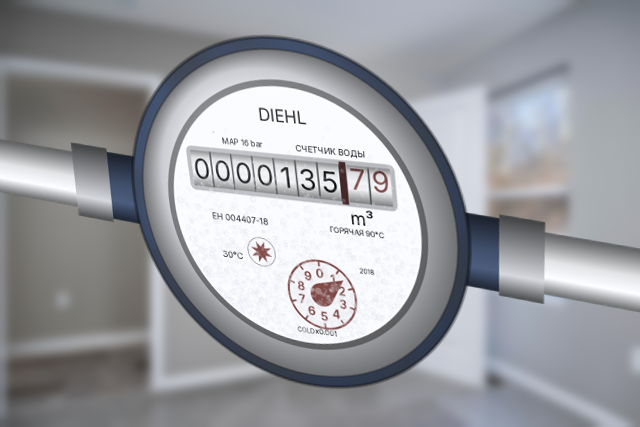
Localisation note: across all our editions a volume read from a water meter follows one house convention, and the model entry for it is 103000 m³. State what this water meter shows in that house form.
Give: 135.791 m³
